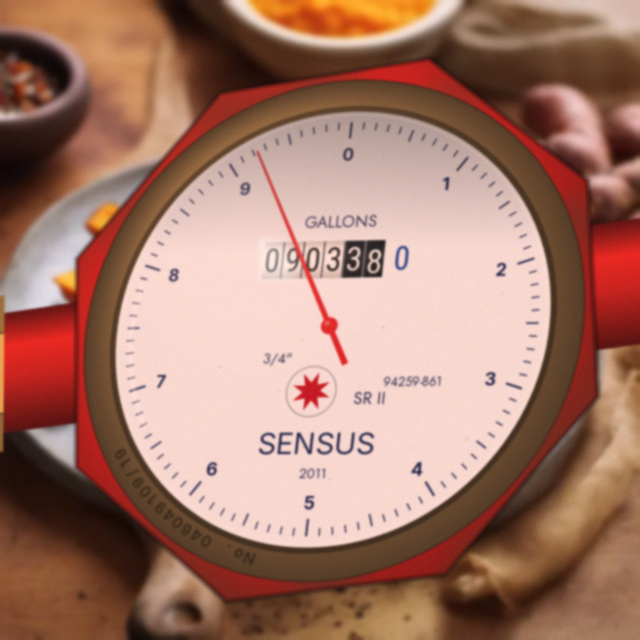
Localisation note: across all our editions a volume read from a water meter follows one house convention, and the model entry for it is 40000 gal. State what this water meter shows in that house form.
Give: 903379.2 gal
